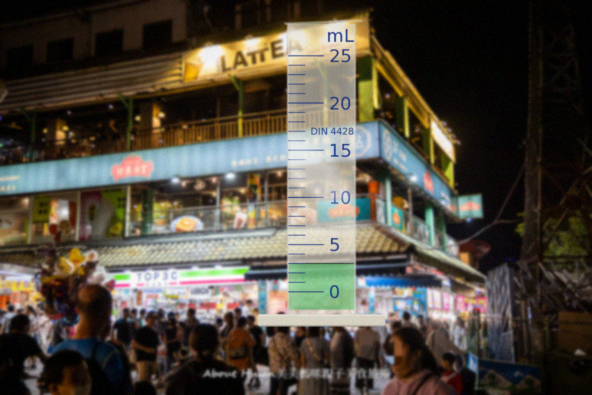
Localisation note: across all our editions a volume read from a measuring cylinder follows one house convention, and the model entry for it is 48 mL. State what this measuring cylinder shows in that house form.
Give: 3 mL
